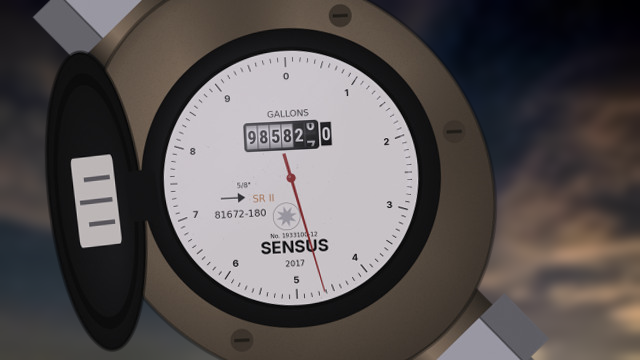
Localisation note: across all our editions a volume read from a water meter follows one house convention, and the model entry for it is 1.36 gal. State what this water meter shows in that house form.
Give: 9858264.6 gal
